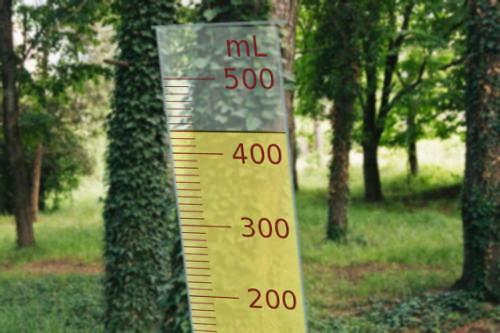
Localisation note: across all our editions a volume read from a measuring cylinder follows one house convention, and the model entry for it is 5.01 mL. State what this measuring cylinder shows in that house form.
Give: 430 mL
